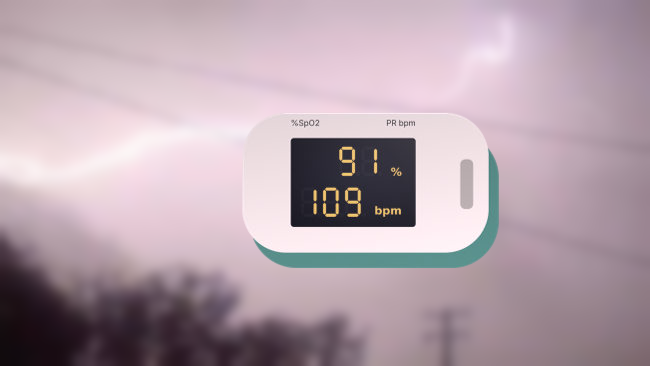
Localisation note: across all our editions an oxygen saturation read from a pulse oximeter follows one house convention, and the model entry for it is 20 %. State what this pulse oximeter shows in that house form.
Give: 91 %
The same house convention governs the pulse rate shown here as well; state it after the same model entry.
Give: 109 bpm
